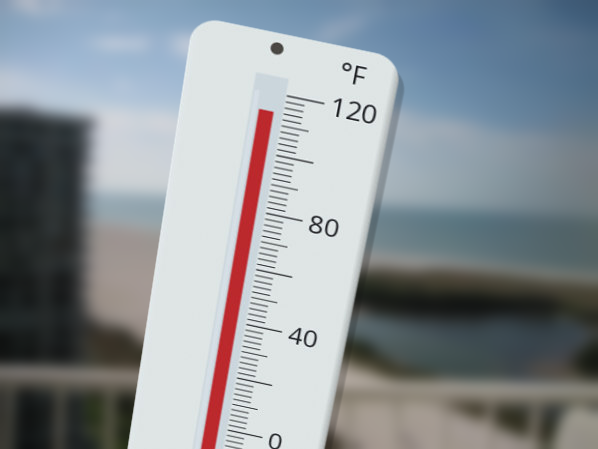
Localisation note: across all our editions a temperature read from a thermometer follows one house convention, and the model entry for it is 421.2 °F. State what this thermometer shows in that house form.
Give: 114 °F
